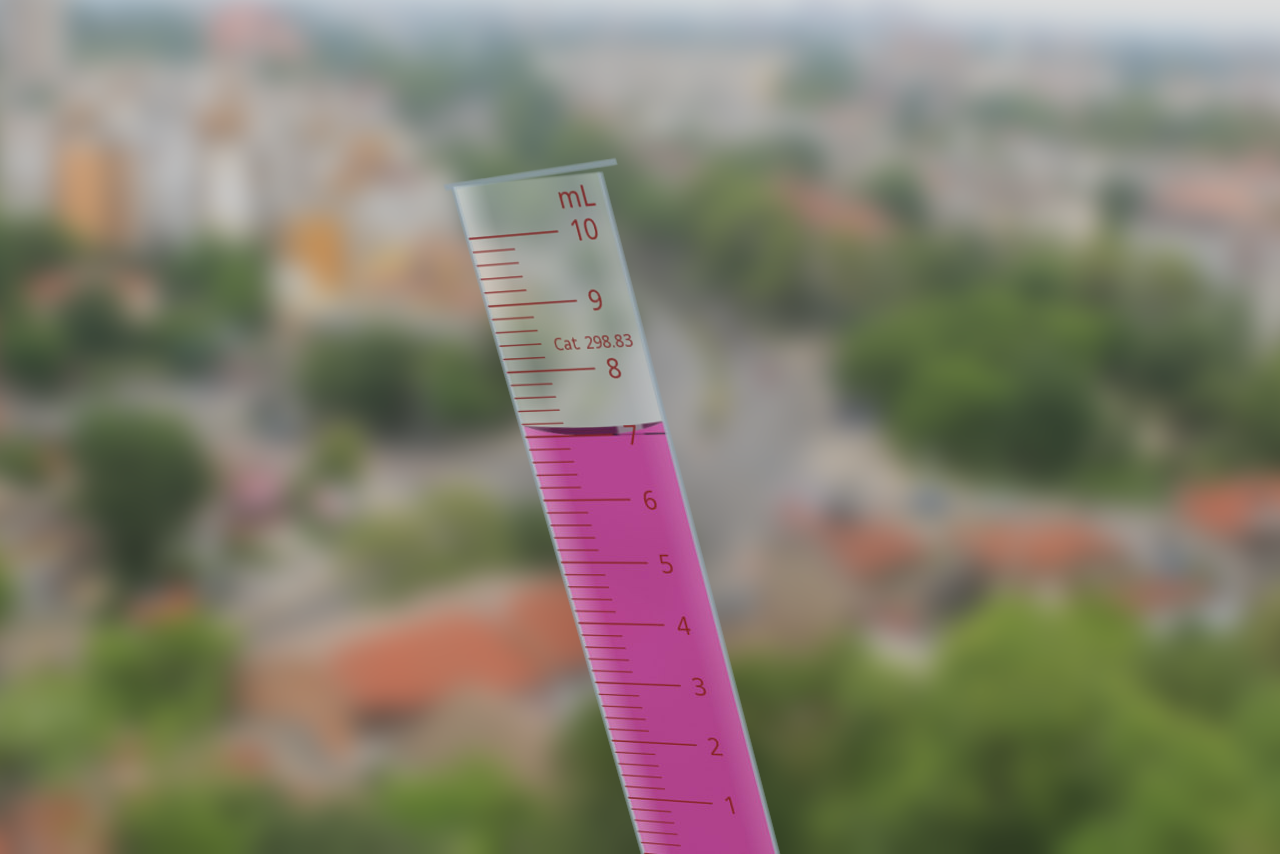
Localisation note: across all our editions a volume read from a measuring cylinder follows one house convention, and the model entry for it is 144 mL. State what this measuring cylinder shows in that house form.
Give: 7 mL
